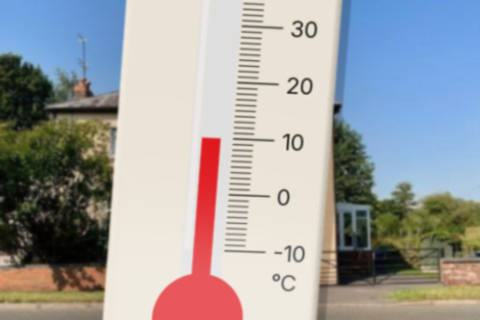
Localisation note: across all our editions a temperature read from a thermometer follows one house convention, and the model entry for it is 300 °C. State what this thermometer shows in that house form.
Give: 10 °C
